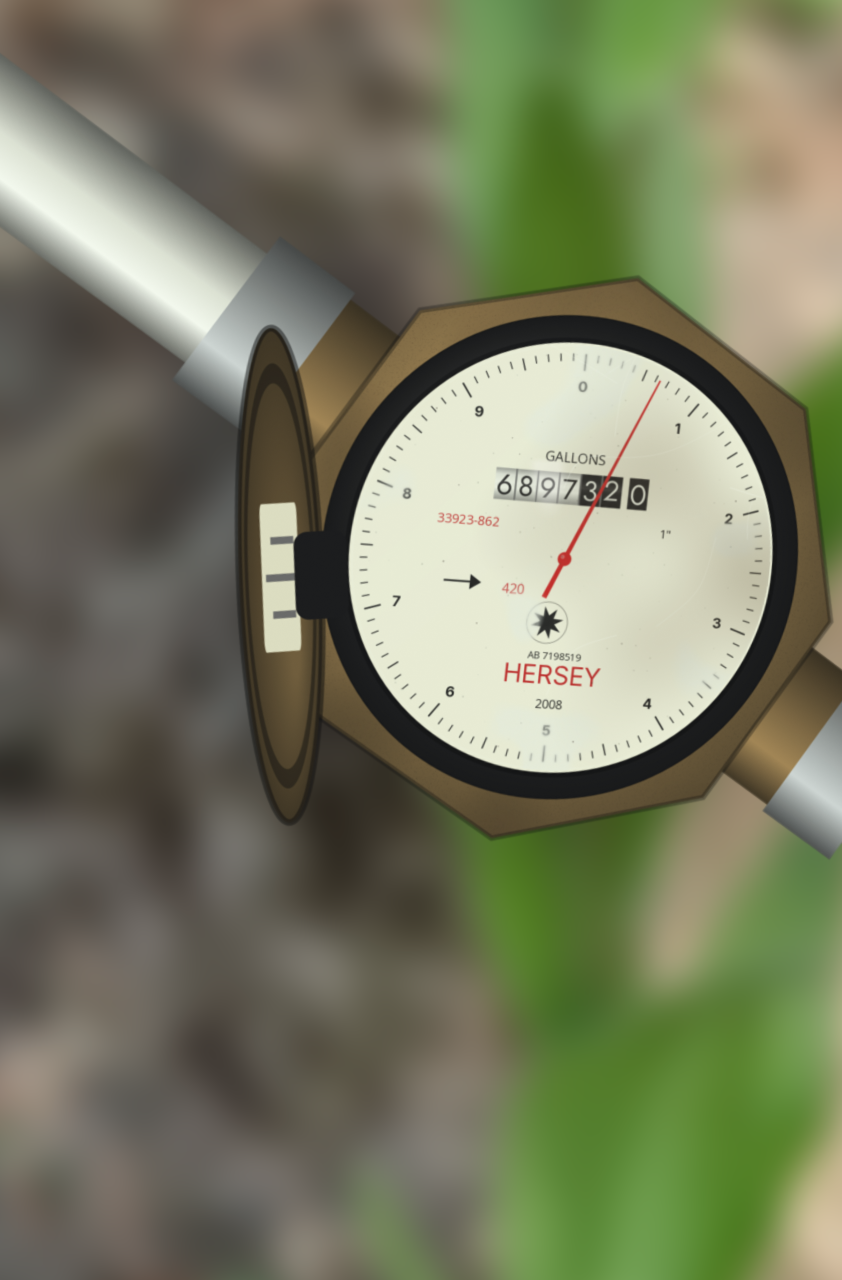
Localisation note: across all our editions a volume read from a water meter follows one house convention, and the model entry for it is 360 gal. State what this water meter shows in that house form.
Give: 6897320.6 gal
